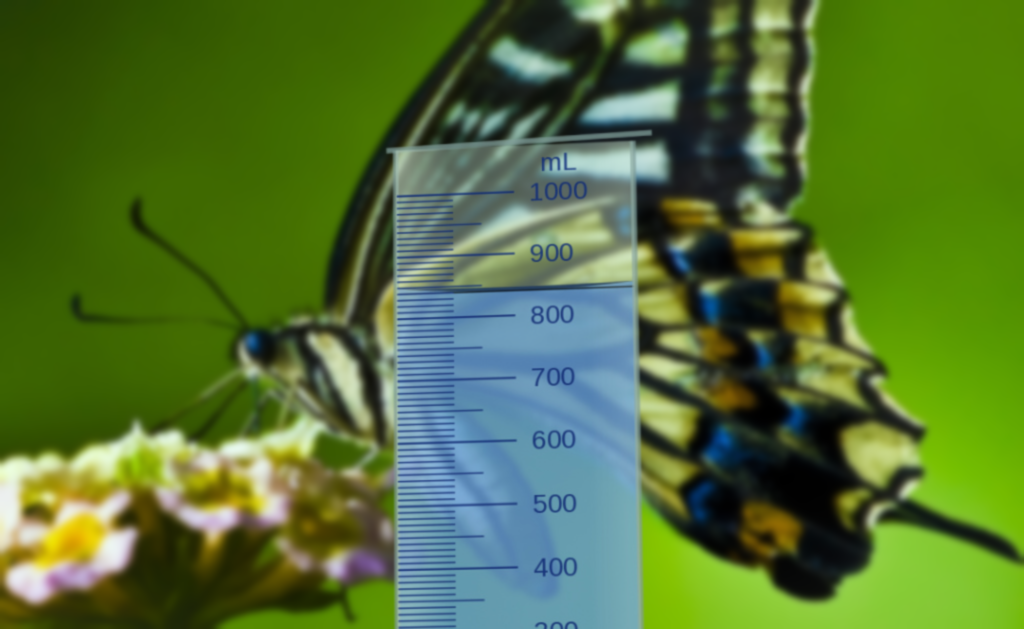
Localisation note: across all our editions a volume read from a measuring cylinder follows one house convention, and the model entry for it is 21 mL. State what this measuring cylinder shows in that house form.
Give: 840 mL
